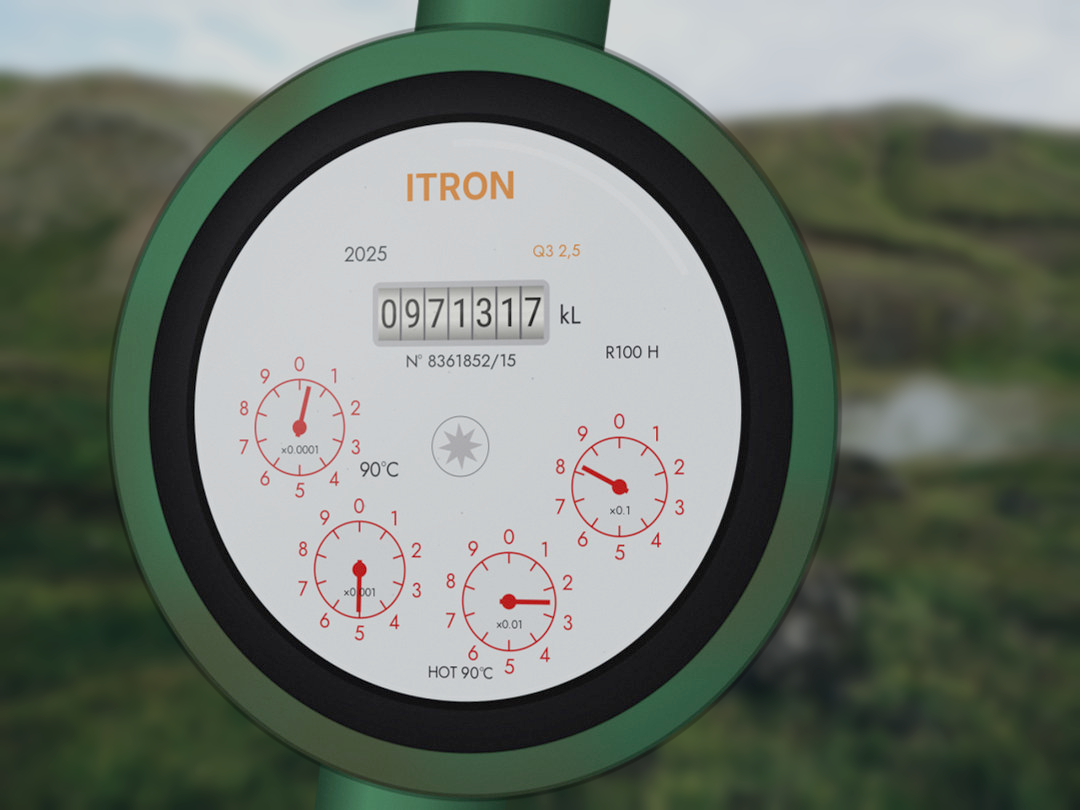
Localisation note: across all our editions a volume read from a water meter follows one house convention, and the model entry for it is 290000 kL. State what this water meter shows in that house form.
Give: 971317.8250 kL
